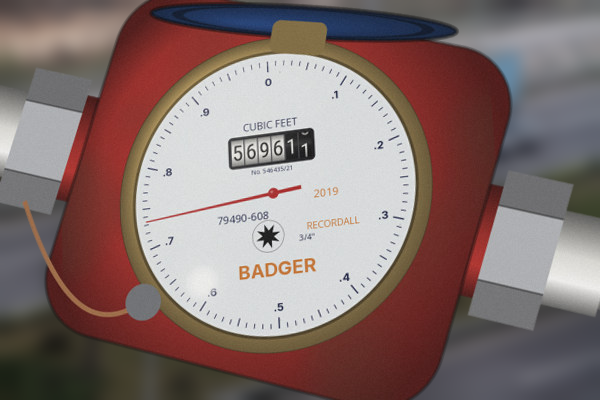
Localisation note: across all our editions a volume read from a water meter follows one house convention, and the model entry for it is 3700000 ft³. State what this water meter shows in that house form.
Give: 569610.73 ft³
